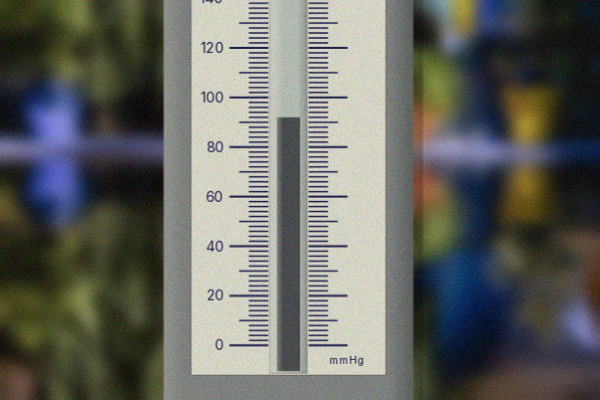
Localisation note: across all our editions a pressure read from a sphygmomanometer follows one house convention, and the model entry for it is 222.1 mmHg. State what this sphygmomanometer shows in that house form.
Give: 92 mmHg
